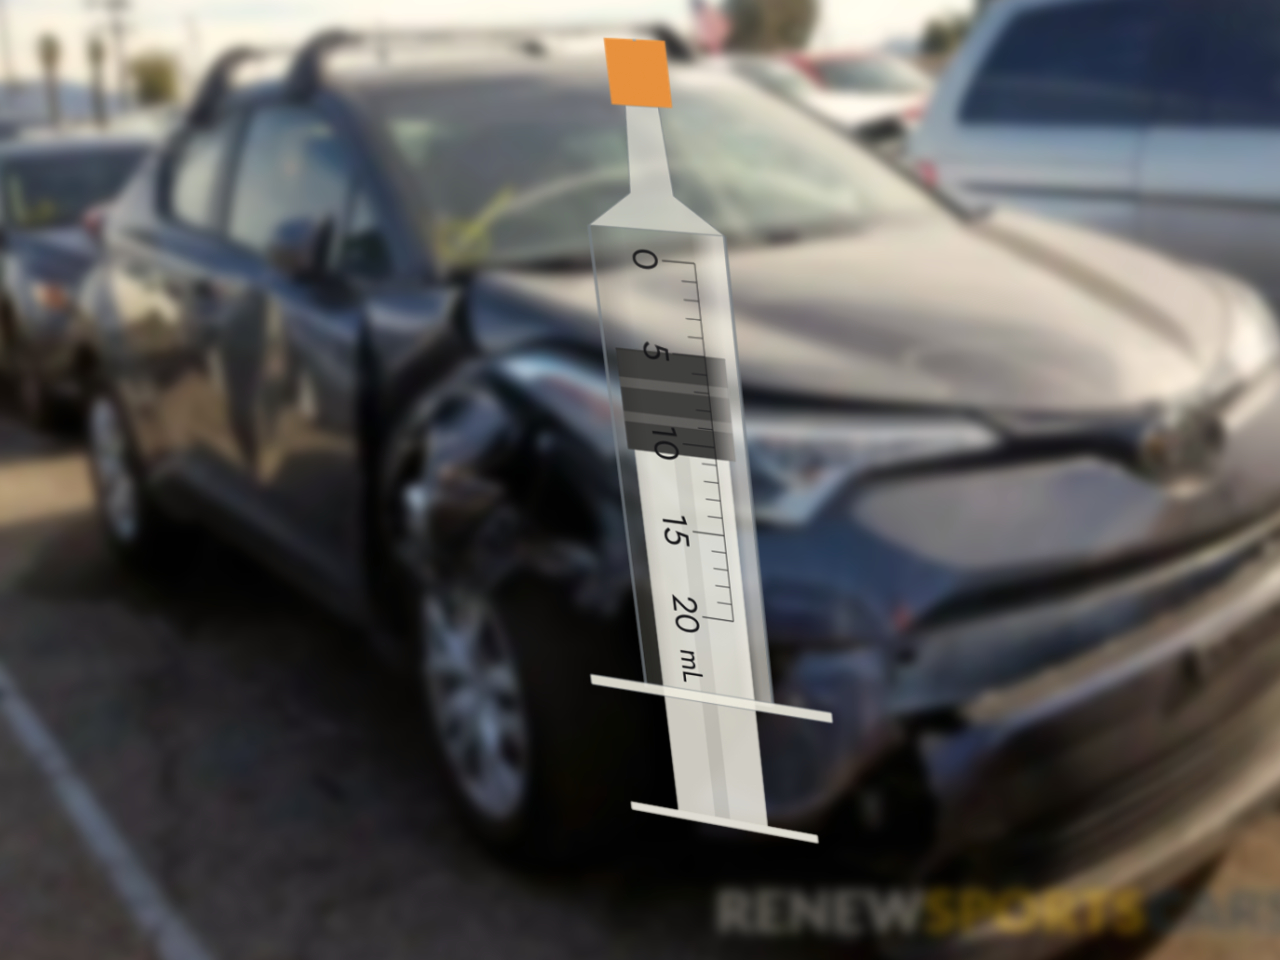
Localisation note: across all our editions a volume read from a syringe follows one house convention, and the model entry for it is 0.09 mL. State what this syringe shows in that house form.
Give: 5 mL
